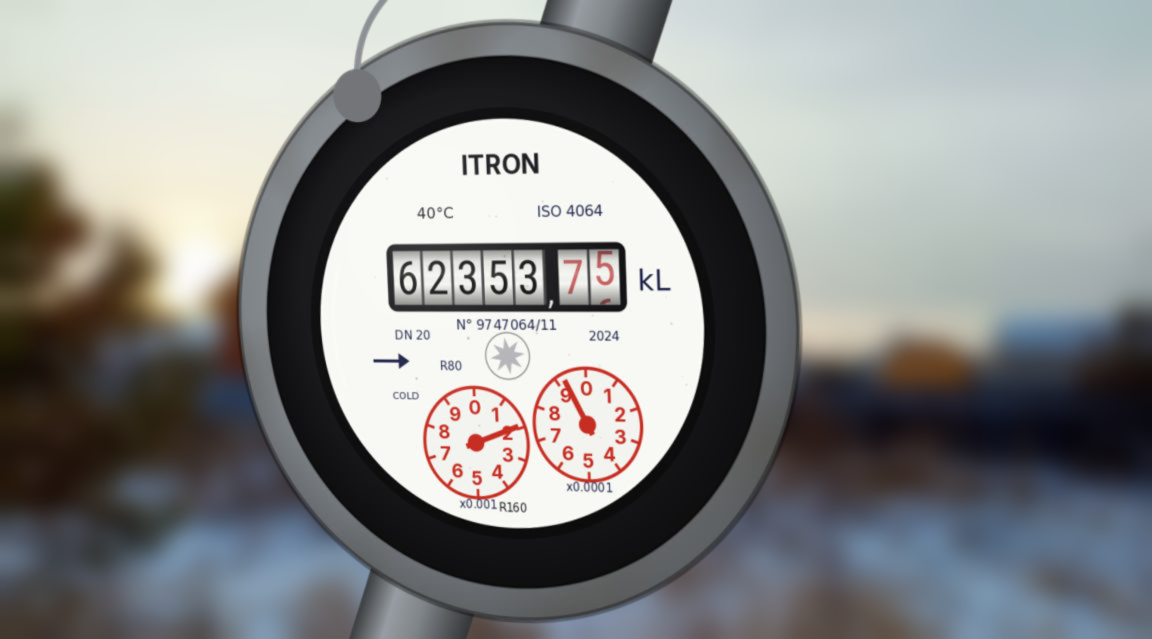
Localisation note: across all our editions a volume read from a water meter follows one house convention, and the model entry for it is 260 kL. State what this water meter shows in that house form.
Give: 62353.7519 kL
